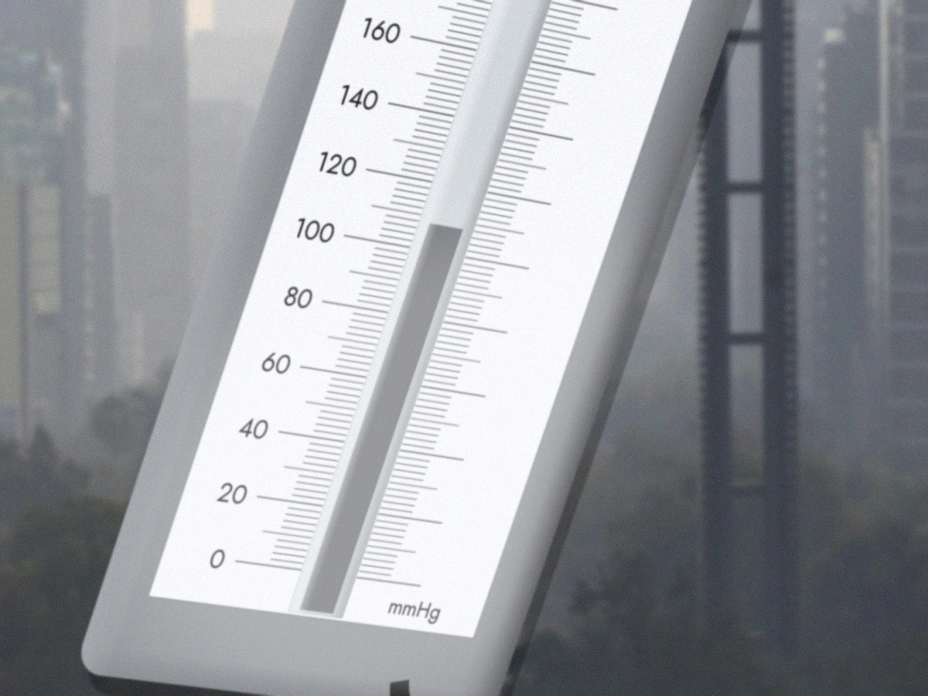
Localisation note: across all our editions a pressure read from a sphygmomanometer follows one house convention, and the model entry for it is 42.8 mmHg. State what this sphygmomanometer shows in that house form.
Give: 108 mmHg
